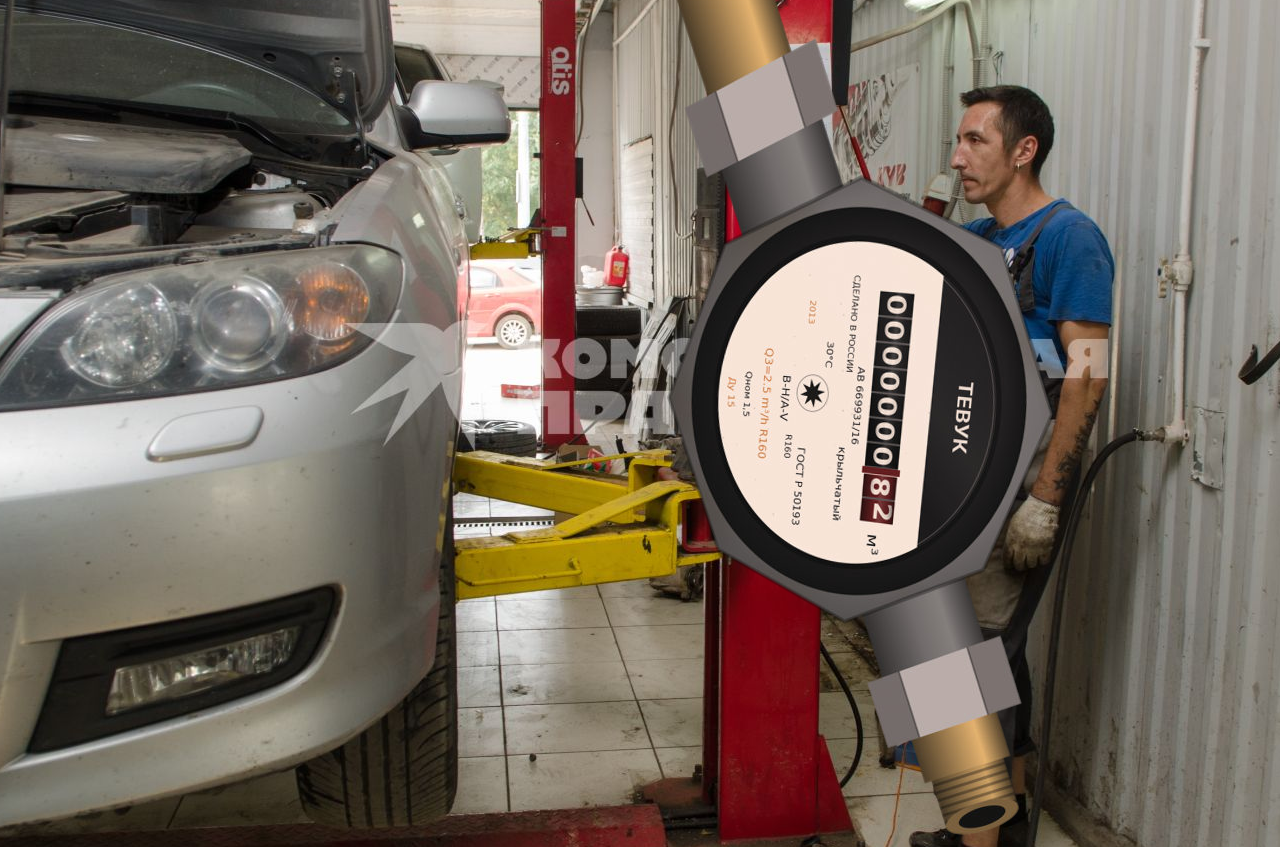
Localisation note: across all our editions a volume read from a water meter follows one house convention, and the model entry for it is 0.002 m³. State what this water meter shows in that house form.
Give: 0.82 m³
